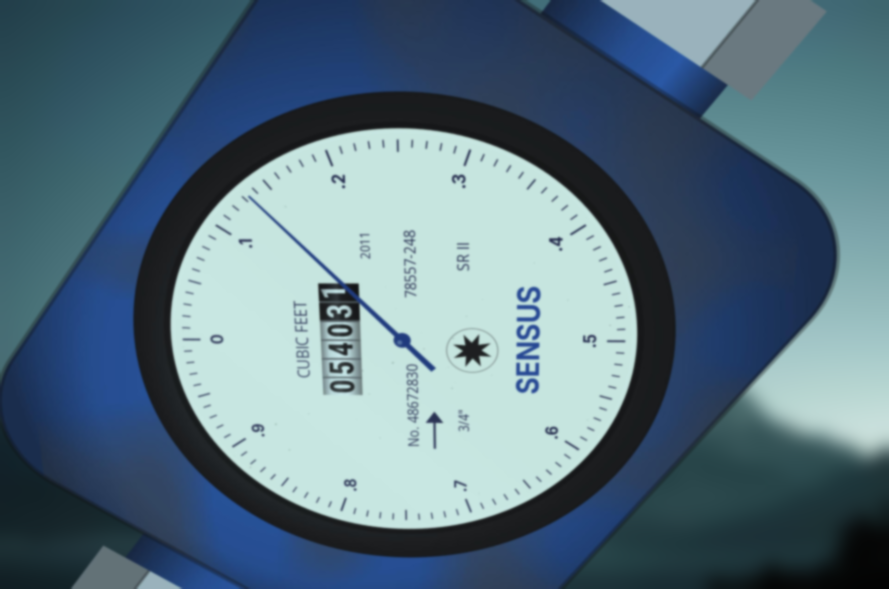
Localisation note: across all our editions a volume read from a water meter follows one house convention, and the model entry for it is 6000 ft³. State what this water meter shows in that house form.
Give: 54031.13 ft³
